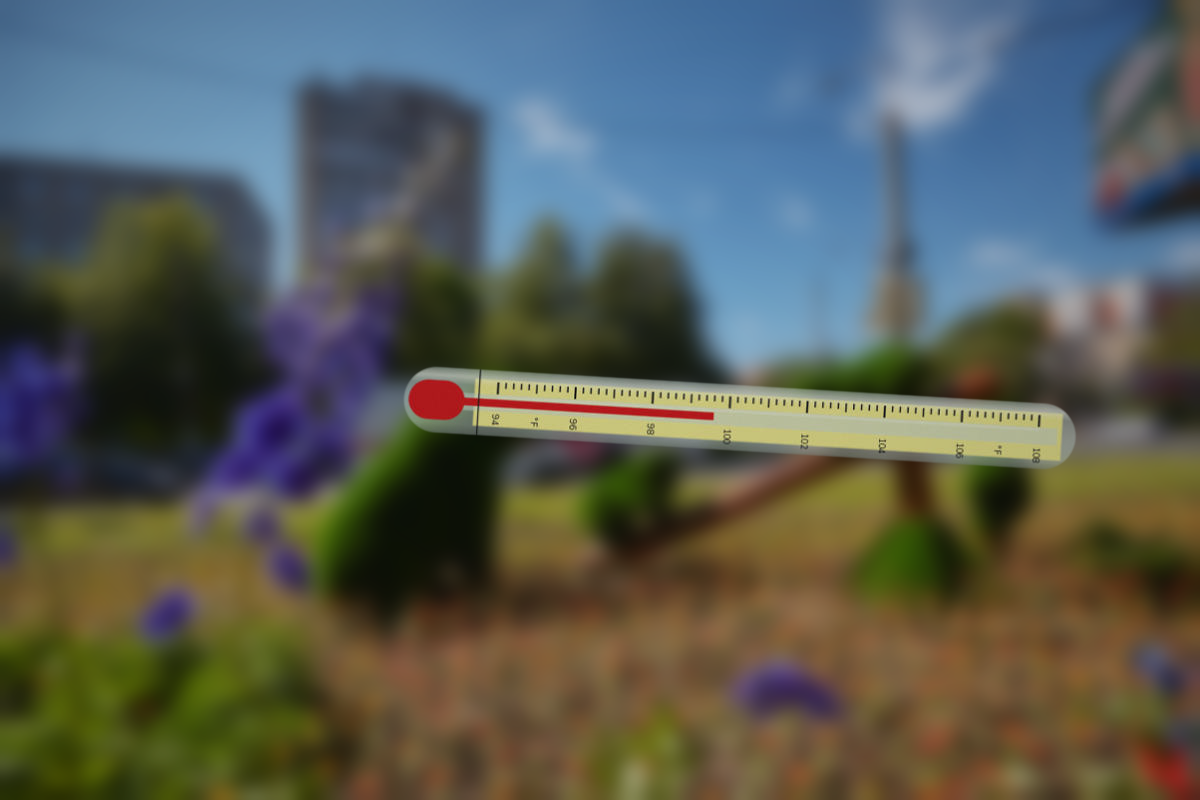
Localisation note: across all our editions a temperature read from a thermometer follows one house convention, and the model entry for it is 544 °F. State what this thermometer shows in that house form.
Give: 99.6 °F
